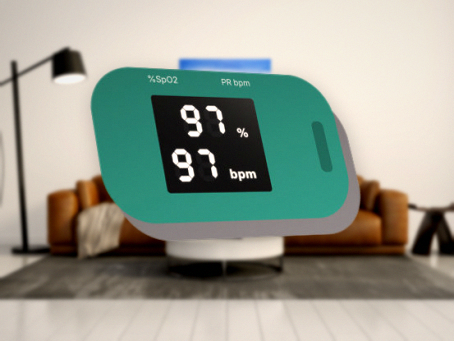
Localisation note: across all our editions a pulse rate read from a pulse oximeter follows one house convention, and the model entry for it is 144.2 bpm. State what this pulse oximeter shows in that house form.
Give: 97 bpm
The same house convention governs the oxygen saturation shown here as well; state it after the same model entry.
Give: 97 %
